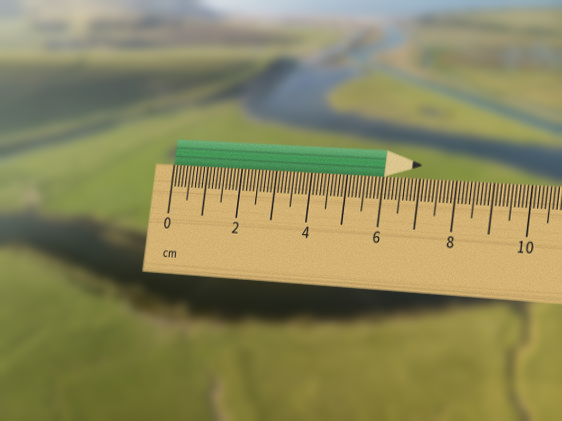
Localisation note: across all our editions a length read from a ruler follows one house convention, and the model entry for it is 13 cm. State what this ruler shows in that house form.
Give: 7 cm
